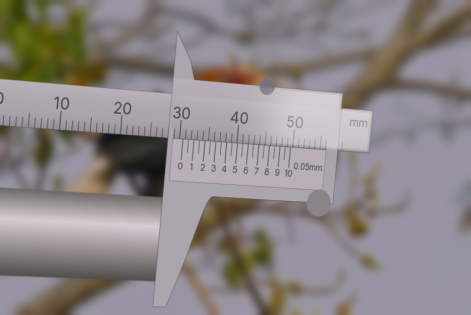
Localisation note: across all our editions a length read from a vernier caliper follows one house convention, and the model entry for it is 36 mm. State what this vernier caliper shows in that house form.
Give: 30.6 mm
